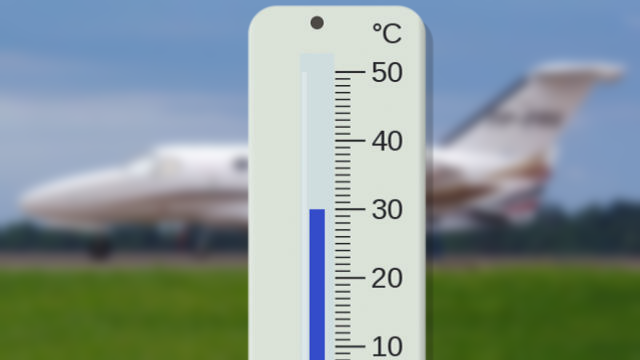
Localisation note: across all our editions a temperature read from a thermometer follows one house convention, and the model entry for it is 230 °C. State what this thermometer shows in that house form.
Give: 30 °C
